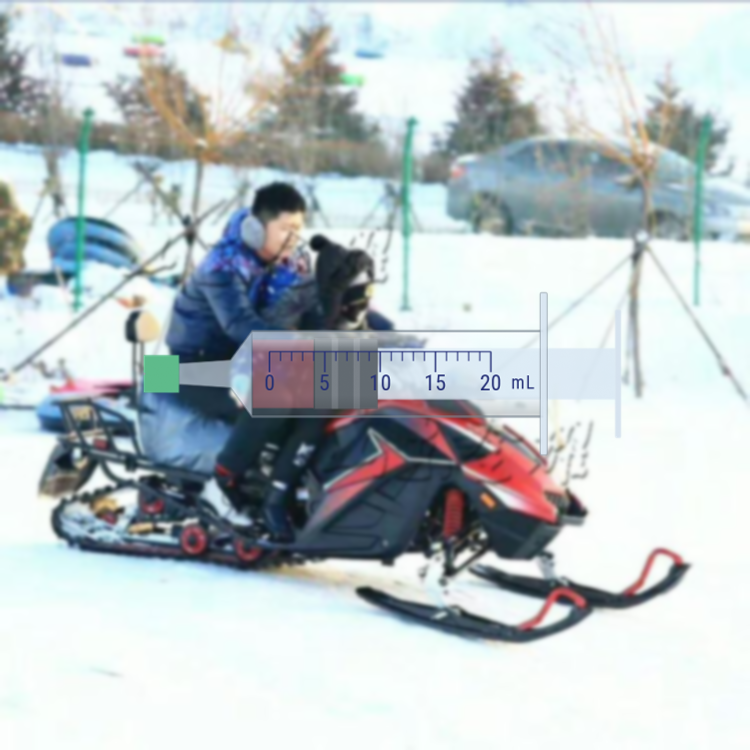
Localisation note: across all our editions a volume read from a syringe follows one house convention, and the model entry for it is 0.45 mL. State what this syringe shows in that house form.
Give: 4 mL
